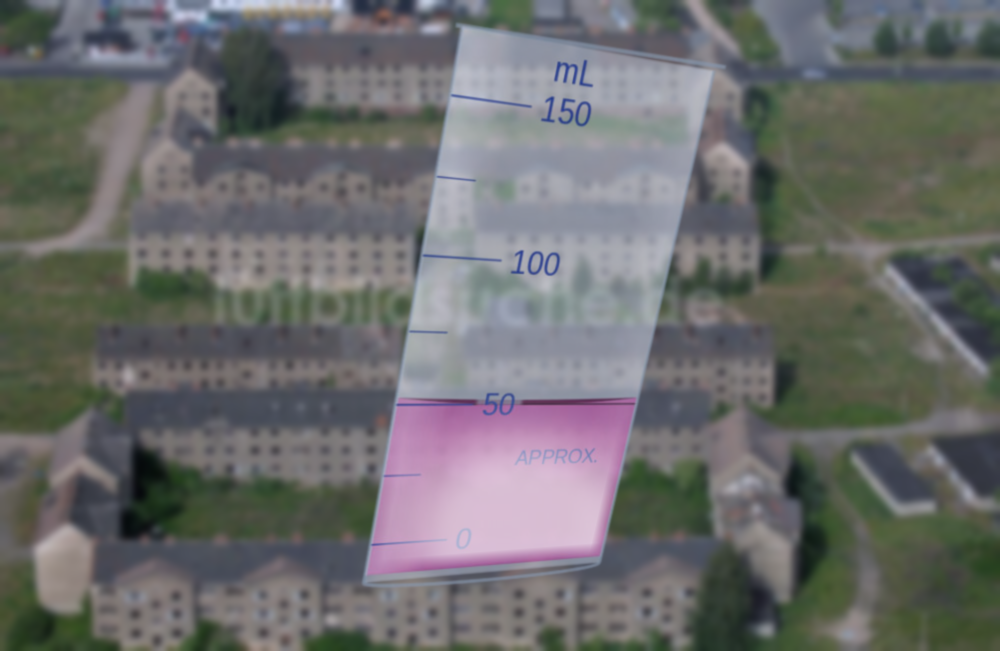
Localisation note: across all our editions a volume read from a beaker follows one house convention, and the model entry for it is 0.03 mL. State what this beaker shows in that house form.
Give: 50 mL
